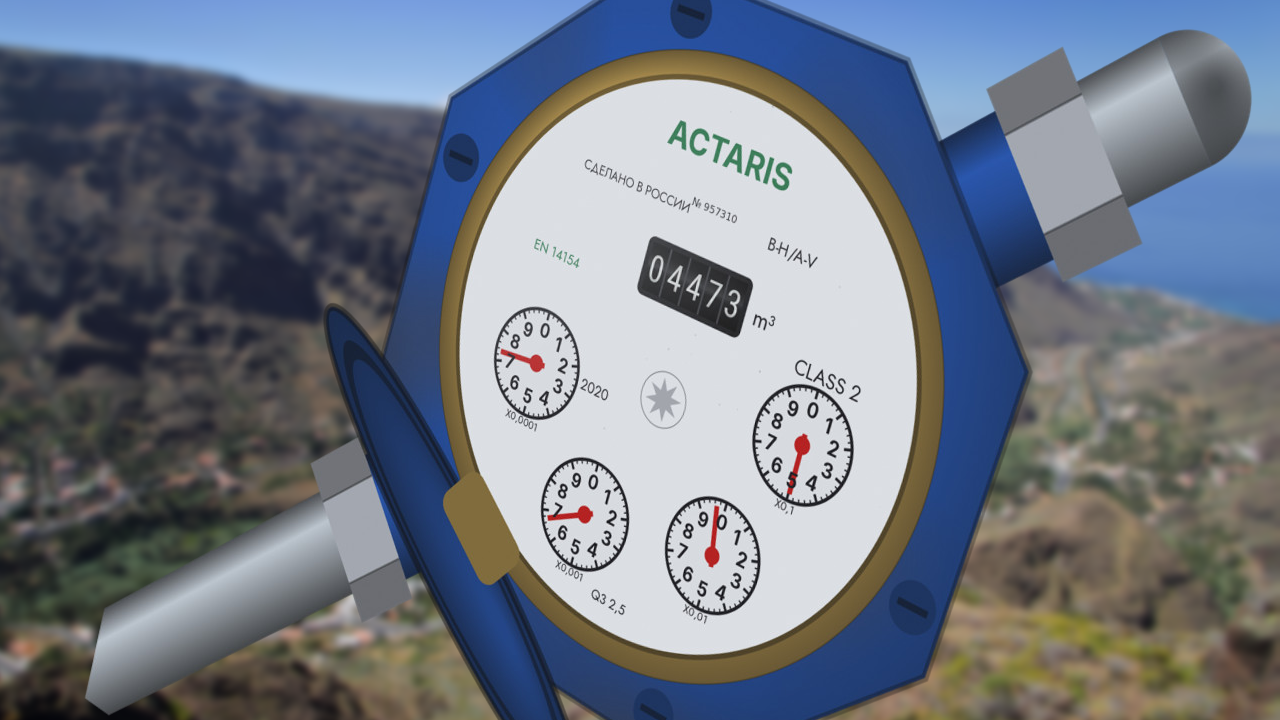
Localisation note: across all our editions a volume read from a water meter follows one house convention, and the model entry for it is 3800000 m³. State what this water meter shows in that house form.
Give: 4473.4967 m³
